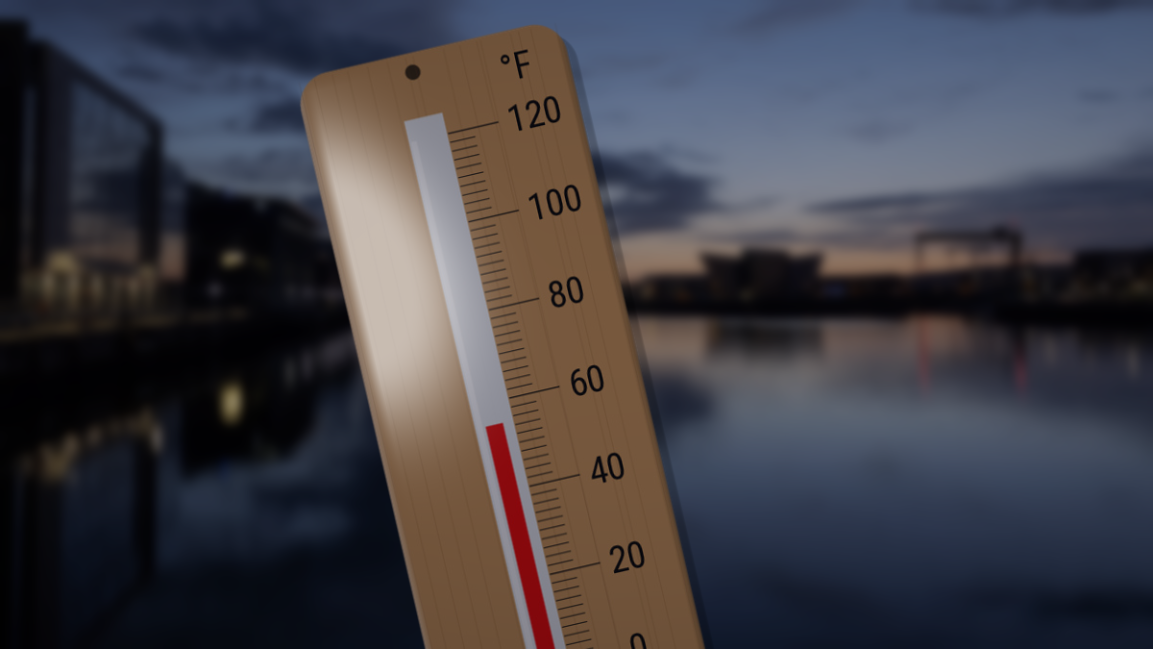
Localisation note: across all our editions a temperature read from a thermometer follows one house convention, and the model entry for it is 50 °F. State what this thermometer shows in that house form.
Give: 55 °F
